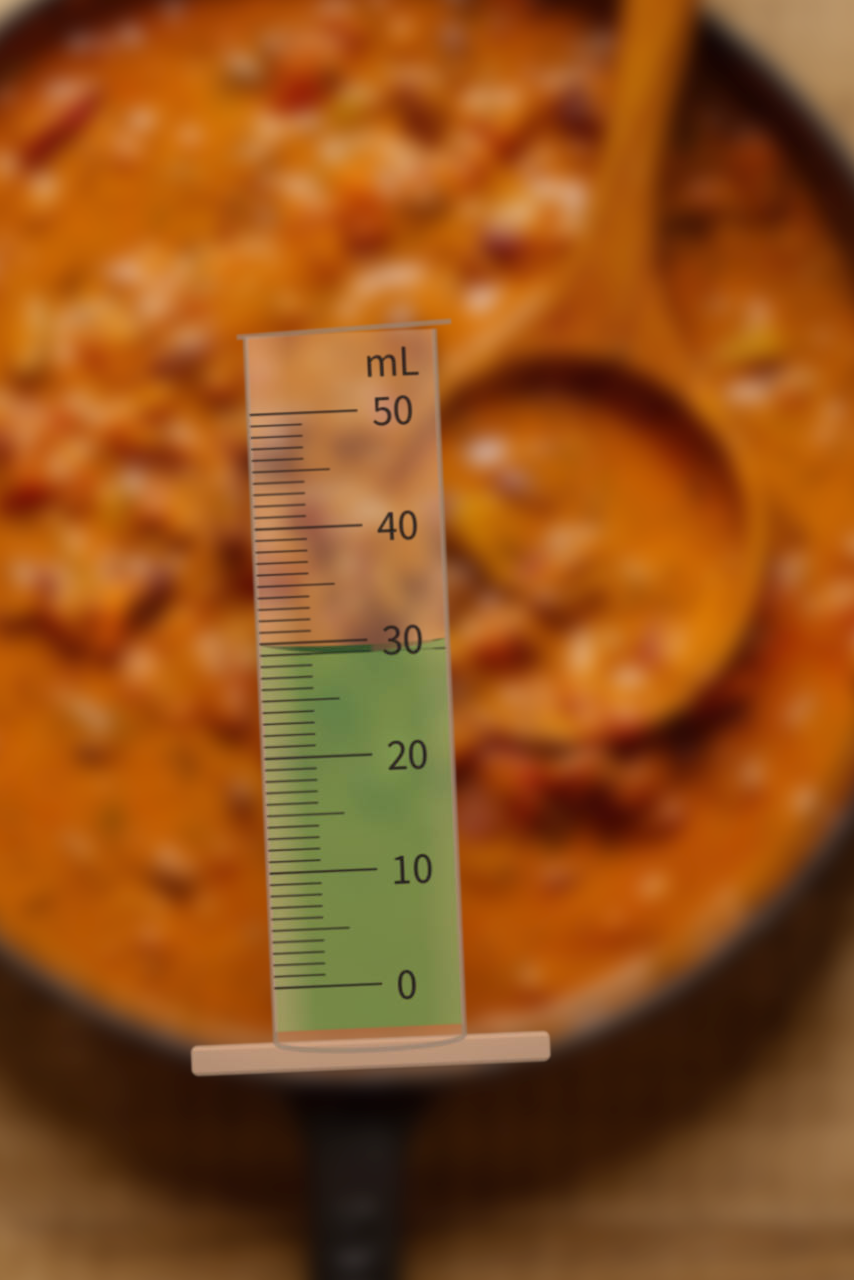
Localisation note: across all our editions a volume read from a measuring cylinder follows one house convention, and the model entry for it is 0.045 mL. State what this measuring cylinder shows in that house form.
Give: 29 mL
